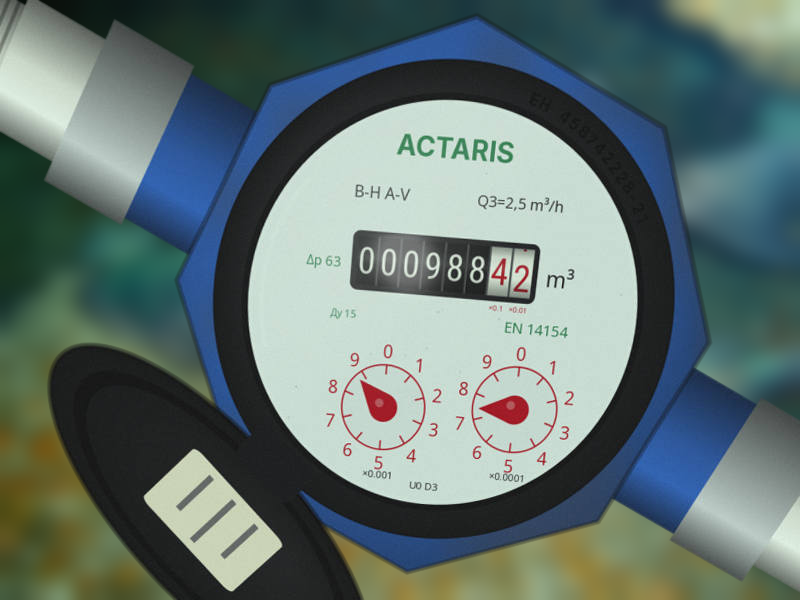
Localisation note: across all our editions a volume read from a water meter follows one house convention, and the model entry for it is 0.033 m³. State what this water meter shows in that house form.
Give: 988.4187 m³
